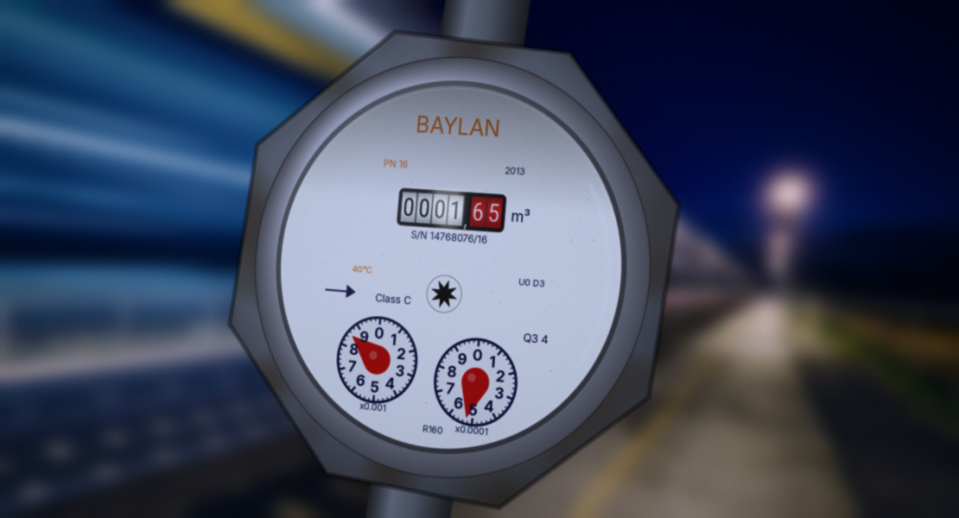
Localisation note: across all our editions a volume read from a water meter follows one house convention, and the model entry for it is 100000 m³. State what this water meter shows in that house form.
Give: 1.6585 m³
